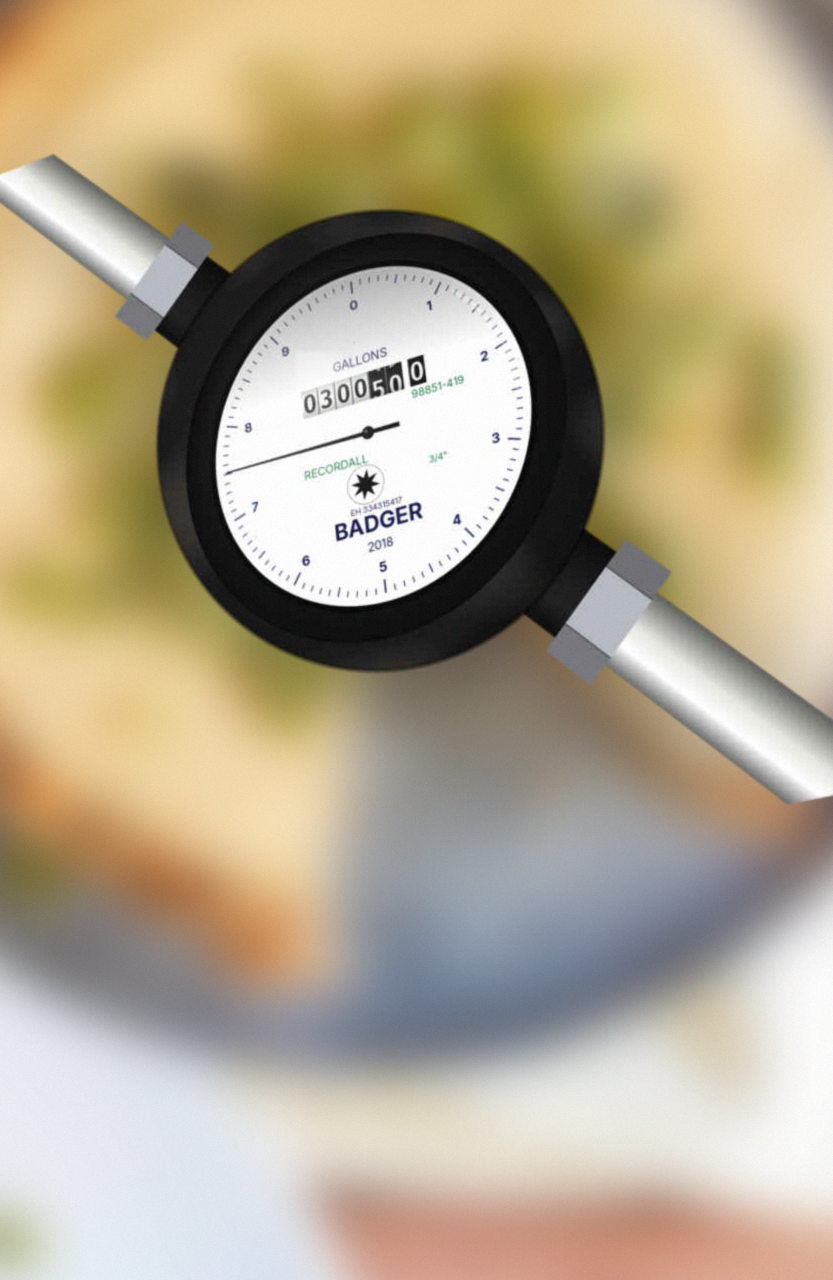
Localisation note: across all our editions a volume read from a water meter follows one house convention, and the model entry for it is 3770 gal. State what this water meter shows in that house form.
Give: 300497.5 gal
